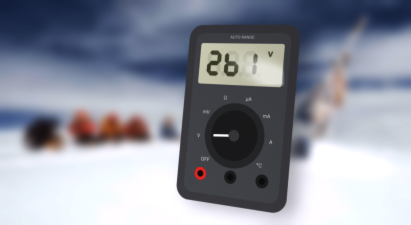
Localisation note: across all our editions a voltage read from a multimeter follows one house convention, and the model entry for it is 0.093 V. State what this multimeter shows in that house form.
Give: 261 V
